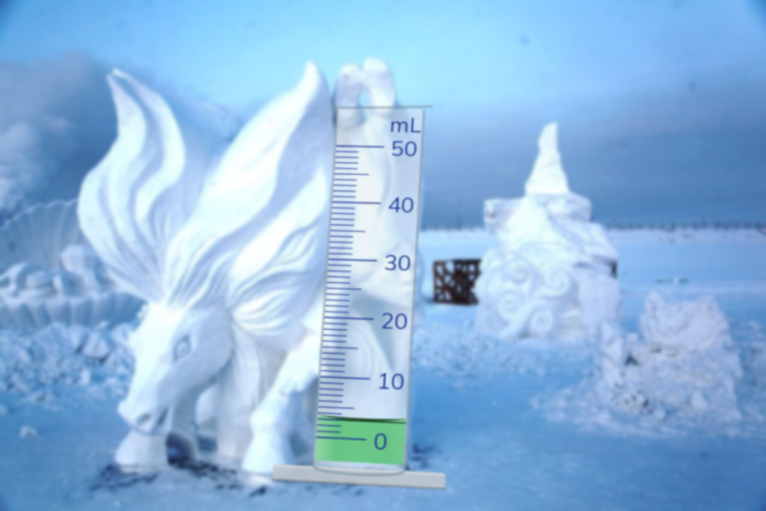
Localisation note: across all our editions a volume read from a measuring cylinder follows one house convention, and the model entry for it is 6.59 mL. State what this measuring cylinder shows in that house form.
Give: 3 mL
